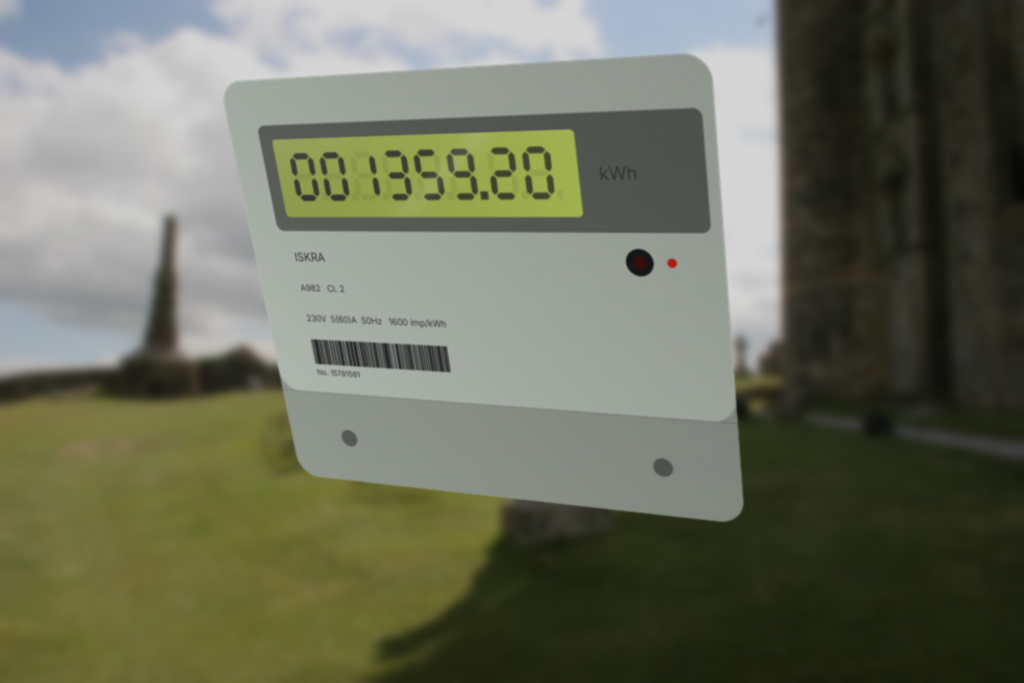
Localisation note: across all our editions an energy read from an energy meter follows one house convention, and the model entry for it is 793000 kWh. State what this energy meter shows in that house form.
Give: 1359.20 kWh
